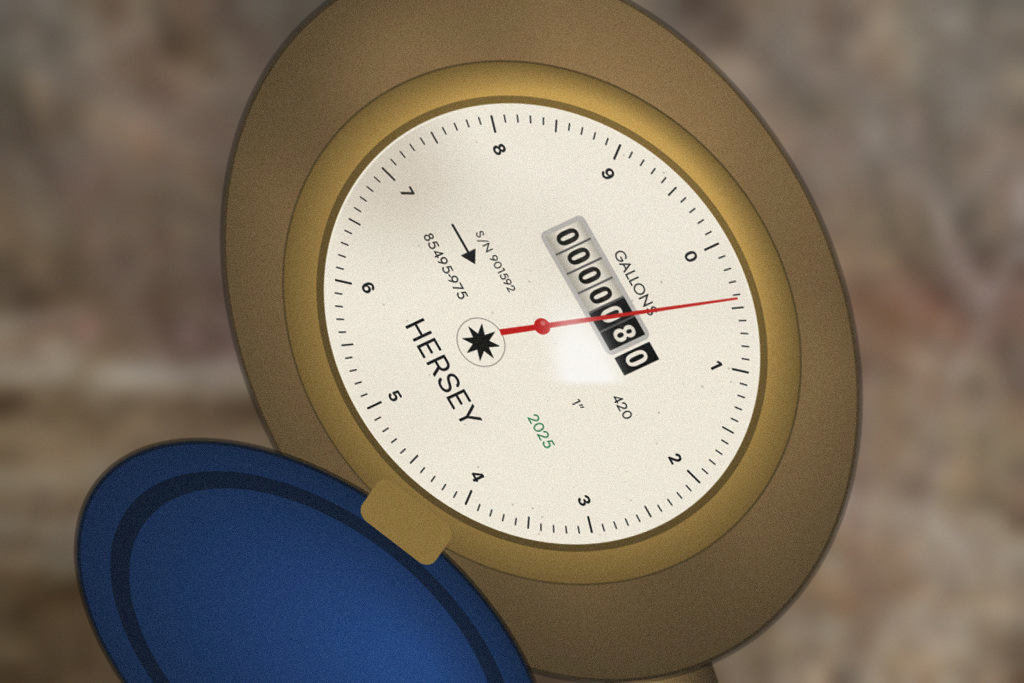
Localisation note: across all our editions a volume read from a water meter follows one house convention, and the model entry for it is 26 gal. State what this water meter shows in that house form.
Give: 80.4 gal
